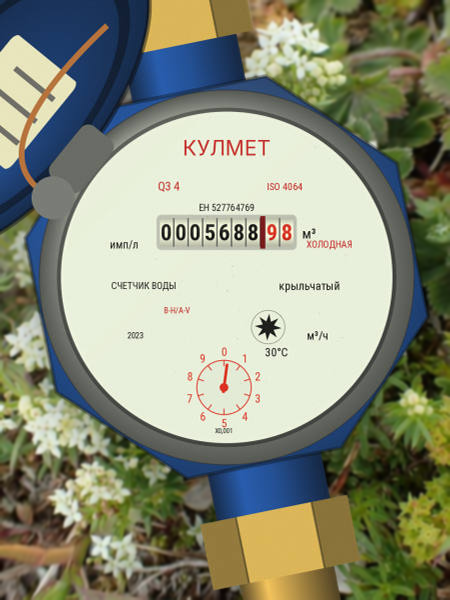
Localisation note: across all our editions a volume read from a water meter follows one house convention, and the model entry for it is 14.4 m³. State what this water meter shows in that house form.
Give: 5688.980 m³
